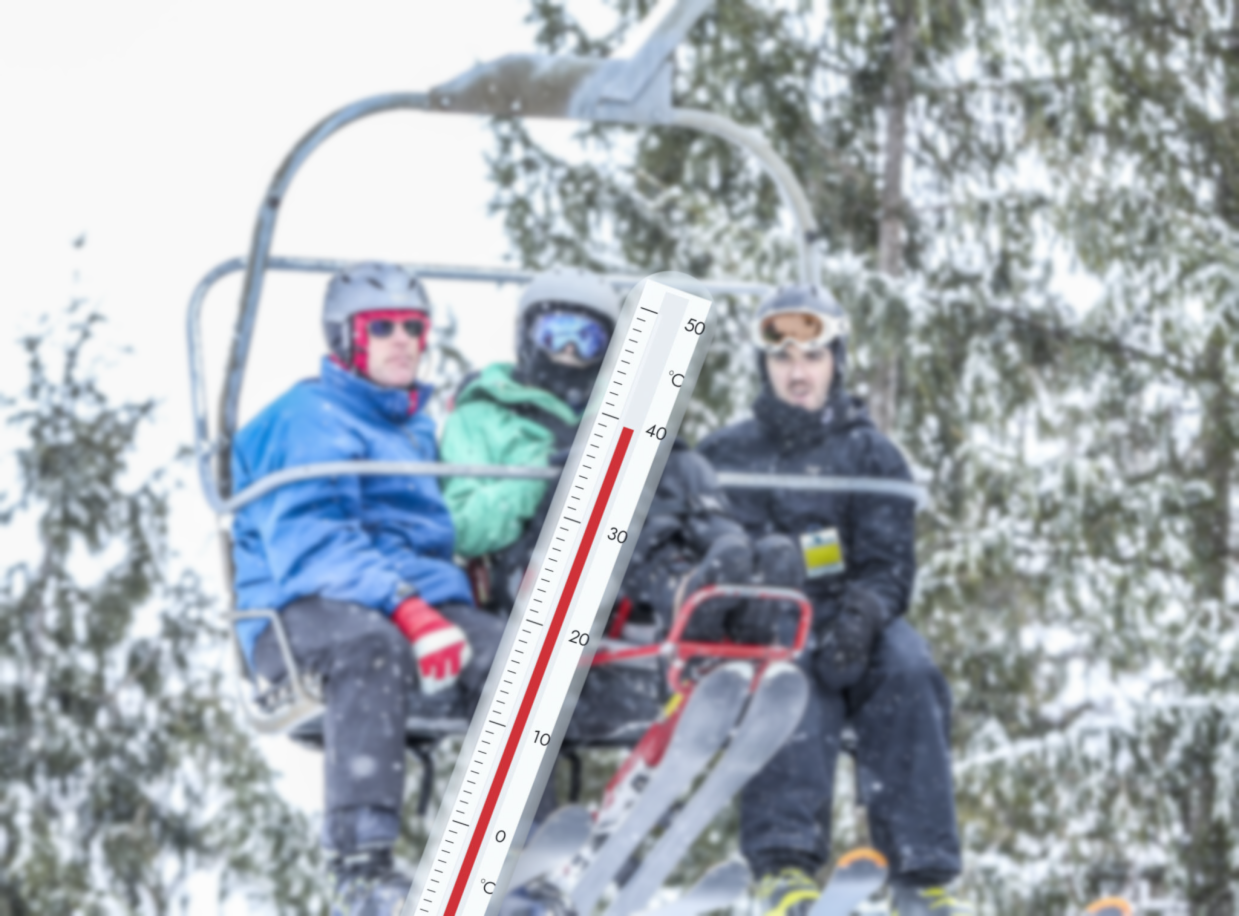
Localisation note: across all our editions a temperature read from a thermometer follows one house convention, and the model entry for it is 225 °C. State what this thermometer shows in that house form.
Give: 39.5 °C
